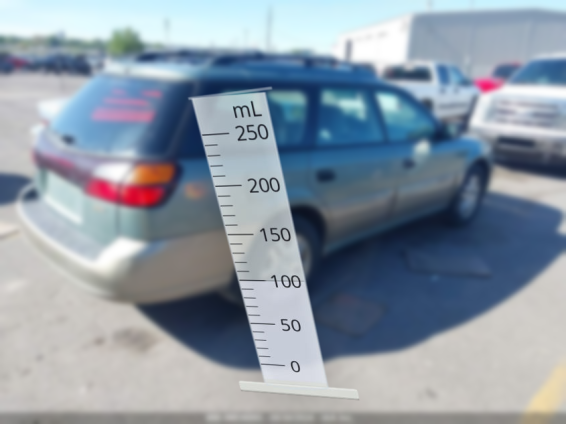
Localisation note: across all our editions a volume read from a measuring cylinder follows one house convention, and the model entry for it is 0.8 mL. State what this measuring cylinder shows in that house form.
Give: 100 mL
